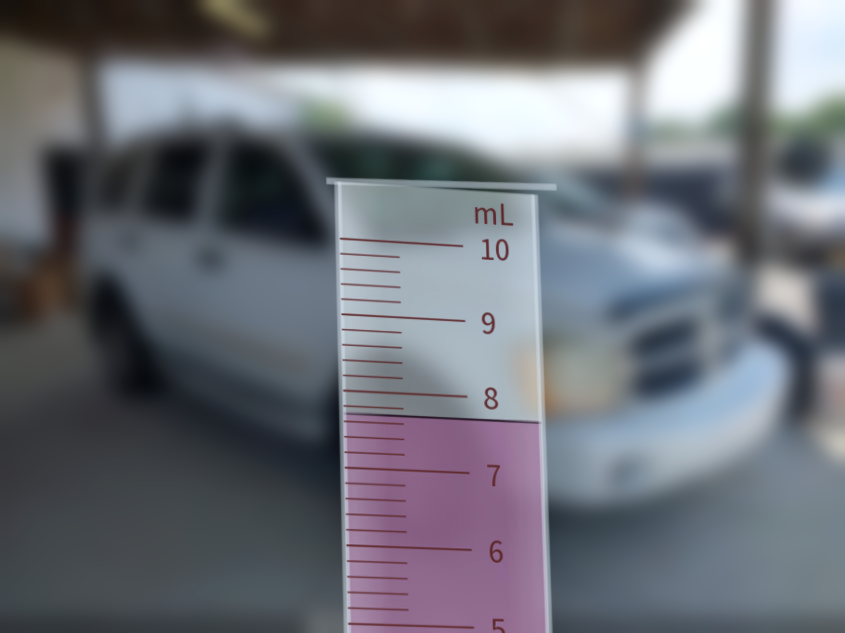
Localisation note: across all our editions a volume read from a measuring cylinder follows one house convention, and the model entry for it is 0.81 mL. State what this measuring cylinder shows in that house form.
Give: 7.7 mL
